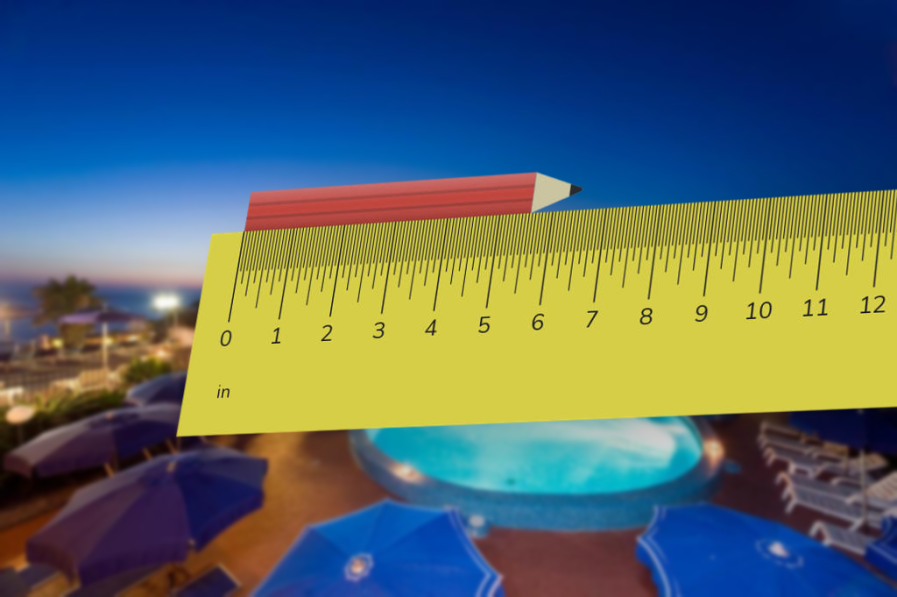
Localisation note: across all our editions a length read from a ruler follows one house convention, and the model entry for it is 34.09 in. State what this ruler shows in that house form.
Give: 6.5 in
